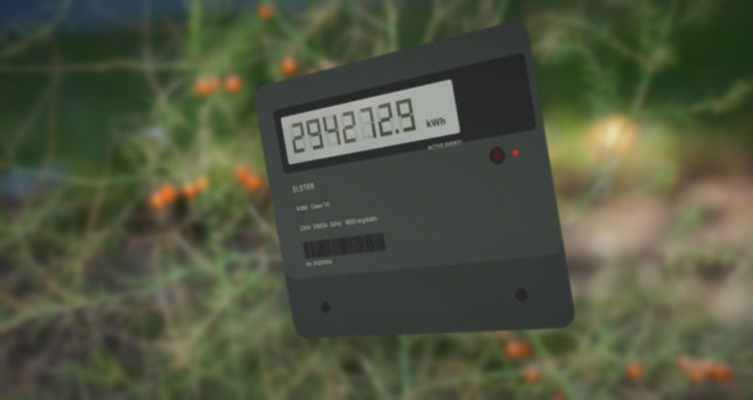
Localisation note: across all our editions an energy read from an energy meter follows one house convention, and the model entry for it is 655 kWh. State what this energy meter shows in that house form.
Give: 294272.9 kWh
